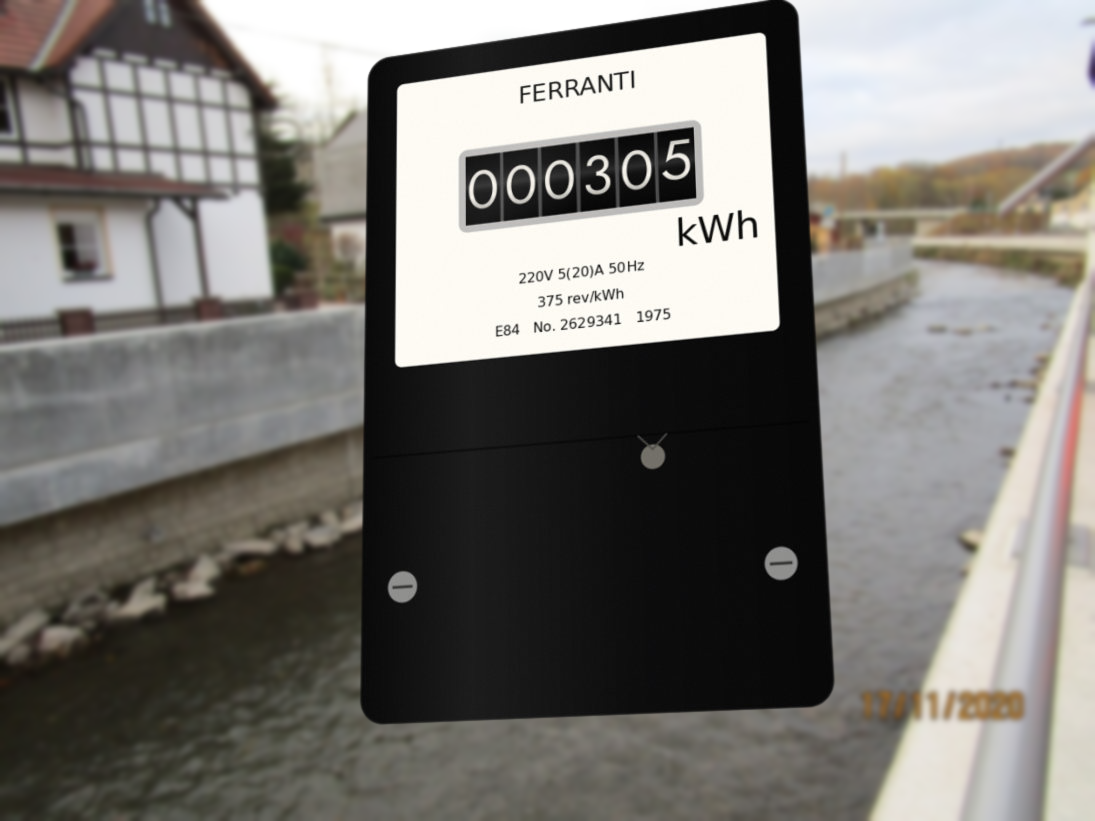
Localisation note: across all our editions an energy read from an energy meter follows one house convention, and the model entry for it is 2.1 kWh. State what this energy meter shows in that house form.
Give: 305 kWh
